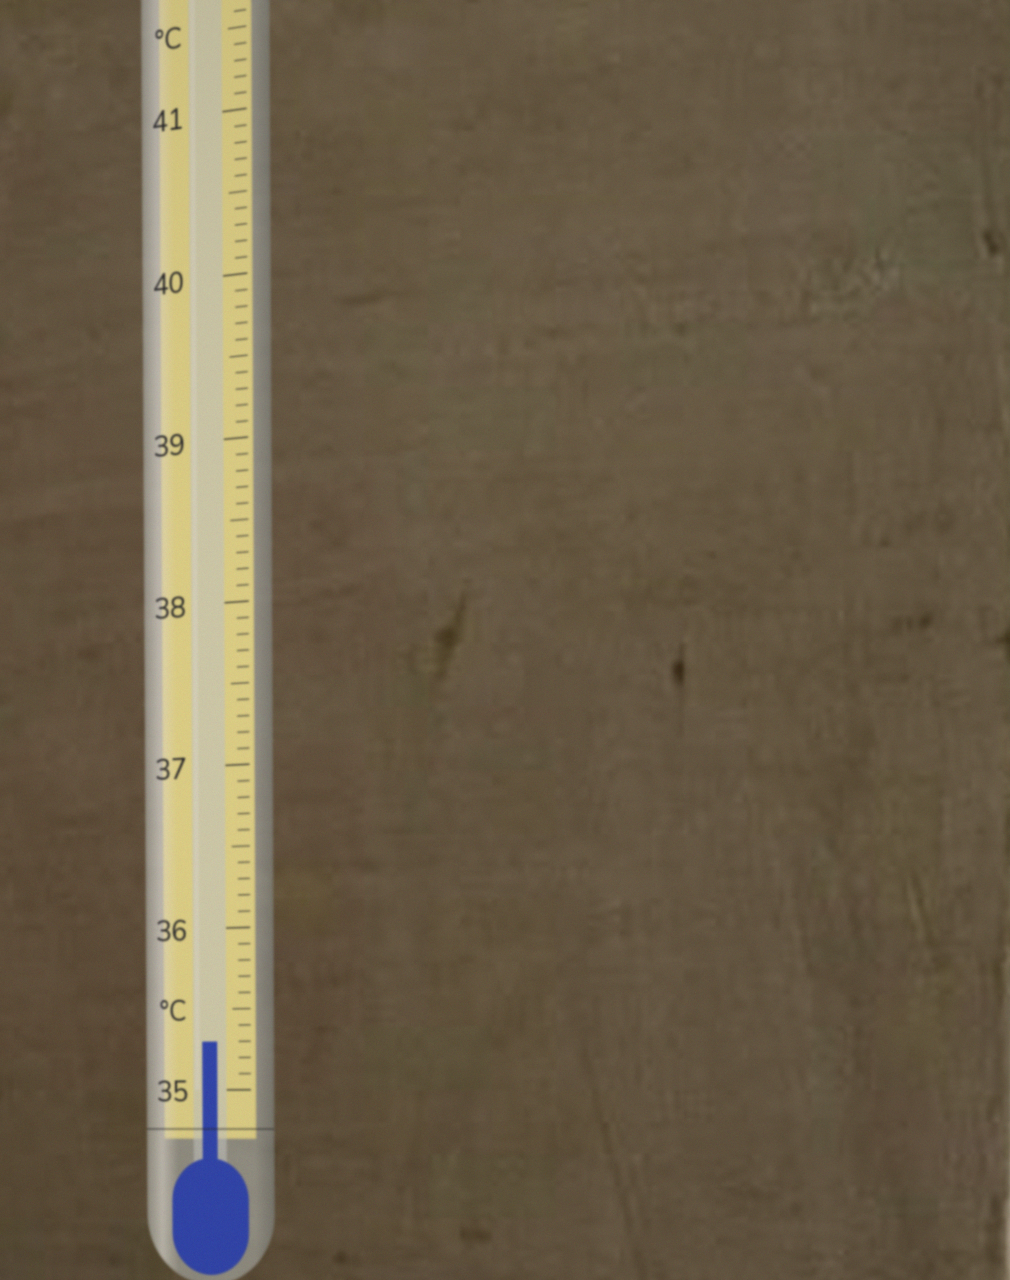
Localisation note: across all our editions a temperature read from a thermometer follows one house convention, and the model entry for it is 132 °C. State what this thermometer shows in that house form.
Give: 35.3 °C
